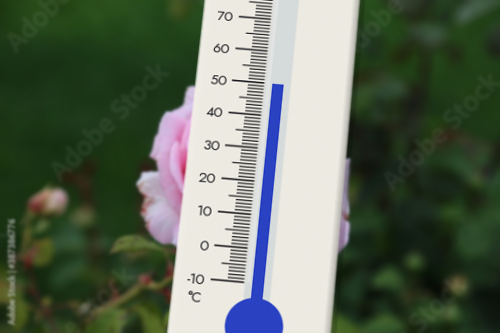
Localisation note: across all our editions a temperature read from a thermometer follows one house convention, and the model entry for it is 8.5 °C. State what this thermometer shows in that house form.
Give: 50 °C
